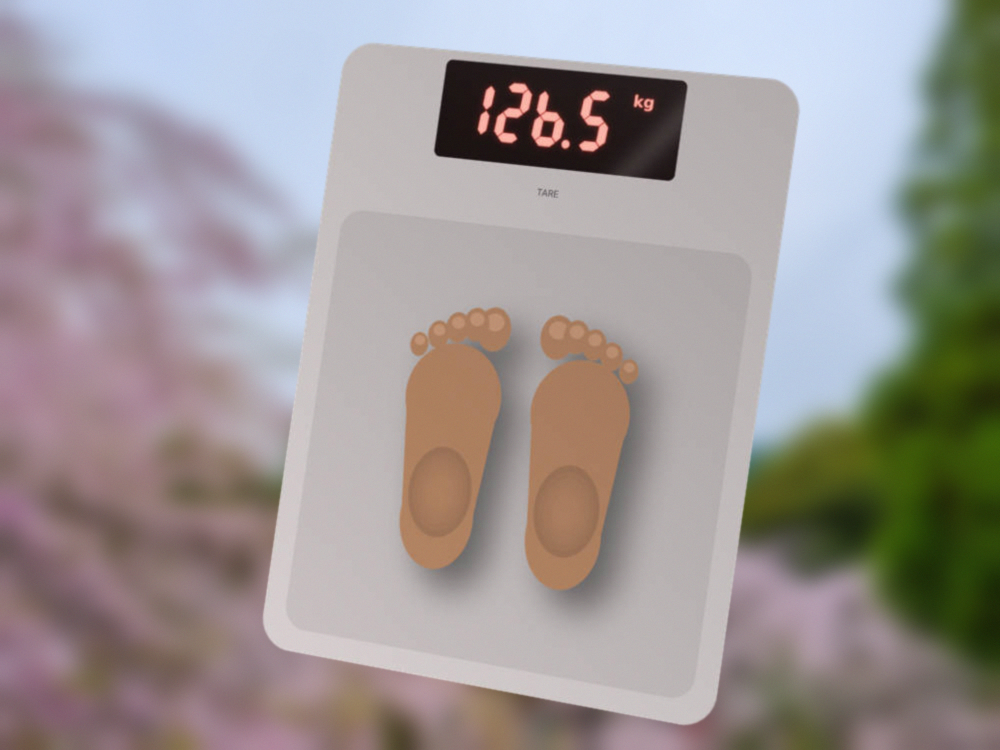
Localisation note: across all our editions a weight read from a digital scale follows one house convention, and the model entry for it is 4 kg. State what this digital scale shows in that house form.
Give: 126.5 kg
